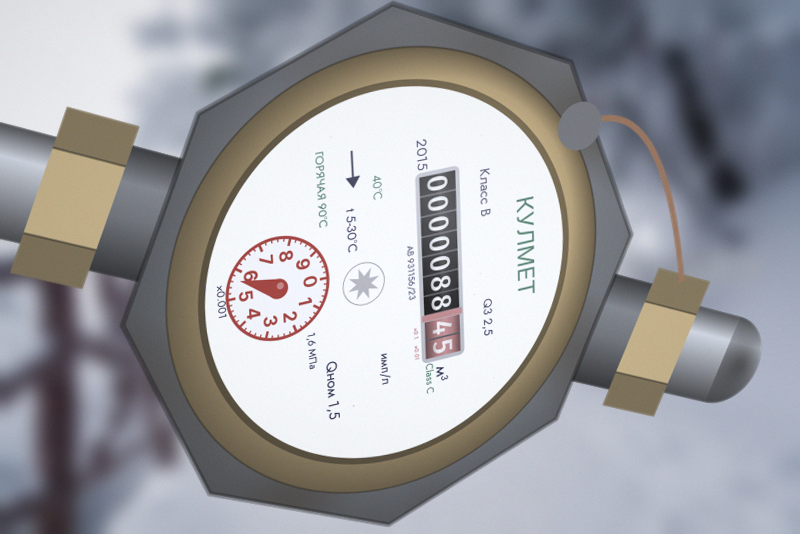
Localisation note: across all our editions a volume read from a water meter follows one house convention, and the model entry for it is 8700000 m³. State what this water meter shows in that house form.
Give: 88.455 m³
